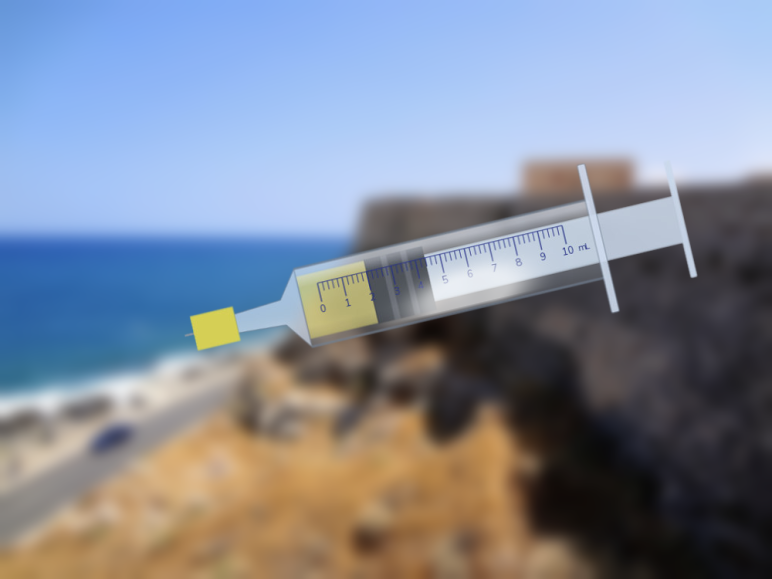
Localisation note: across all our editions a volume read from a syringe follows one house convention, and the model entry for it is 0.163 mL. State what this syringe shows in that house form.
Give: 2 mL
